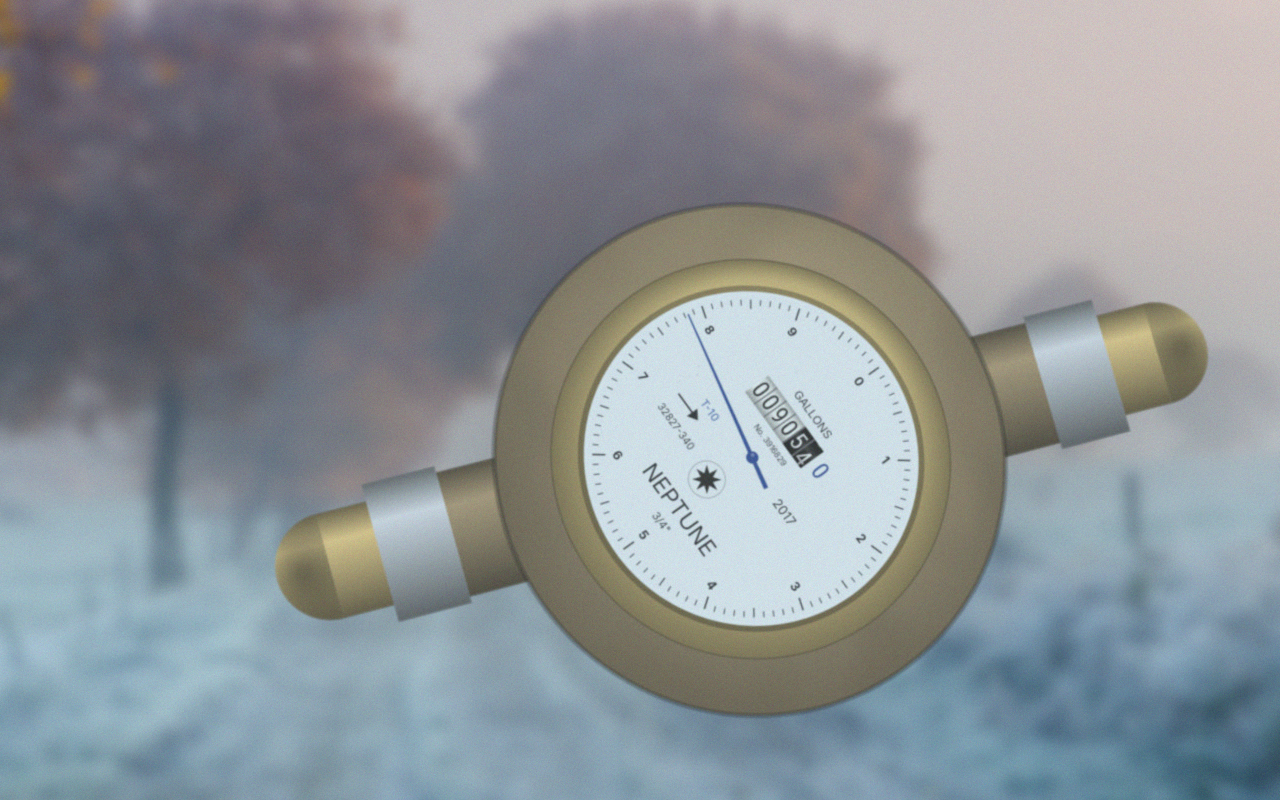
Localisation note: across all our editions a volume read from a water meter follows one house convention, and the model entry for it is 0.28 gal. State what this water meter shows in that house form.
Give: 90537.8 gal
